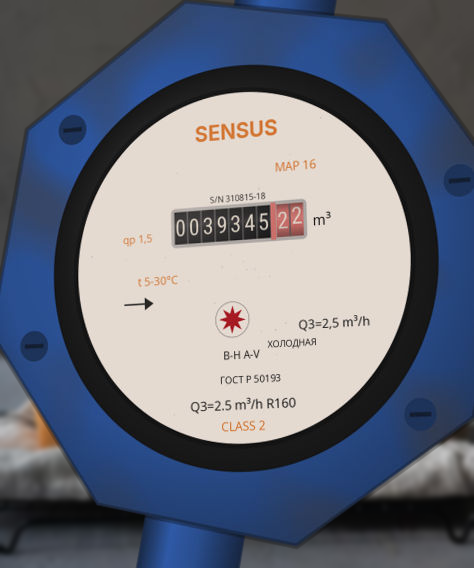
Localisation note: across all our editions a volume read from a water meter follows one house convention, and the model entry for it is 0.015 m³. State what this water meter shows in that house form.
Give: 39345.22 m³
